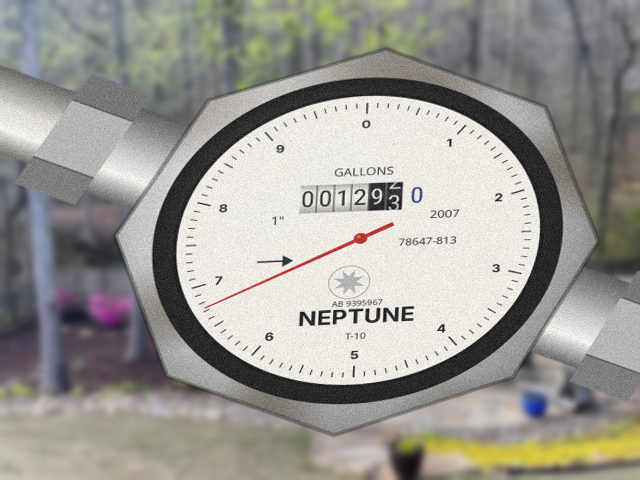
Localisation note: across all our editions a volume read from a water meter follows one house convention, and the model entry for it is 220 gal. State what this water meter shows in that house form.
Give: 12926.7 gal
